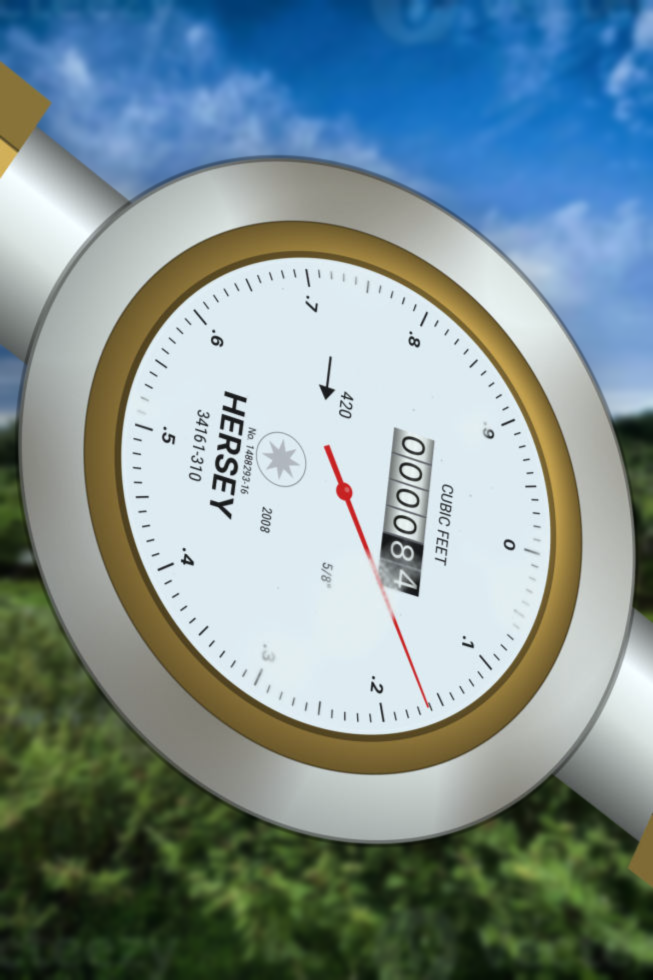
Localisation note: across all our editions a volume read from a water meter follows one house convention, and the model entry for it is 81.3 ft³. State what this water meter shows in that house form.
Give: 84.16 ft³
